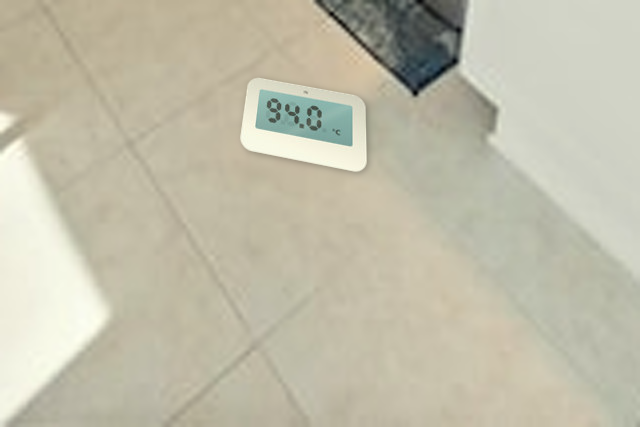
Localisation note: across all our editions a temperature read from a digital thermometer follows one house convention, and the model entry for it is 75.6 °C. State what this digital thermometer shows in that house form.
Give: 94.0 °C
